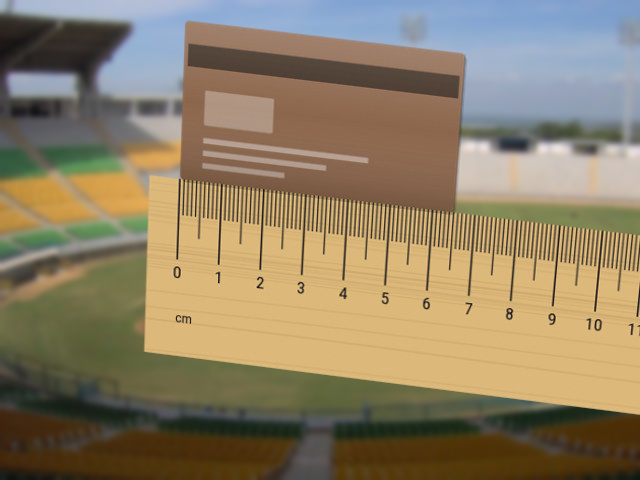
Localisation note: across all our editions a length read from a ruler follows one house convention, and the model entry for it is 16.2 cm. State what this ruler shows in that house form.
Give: 6.5 cm
